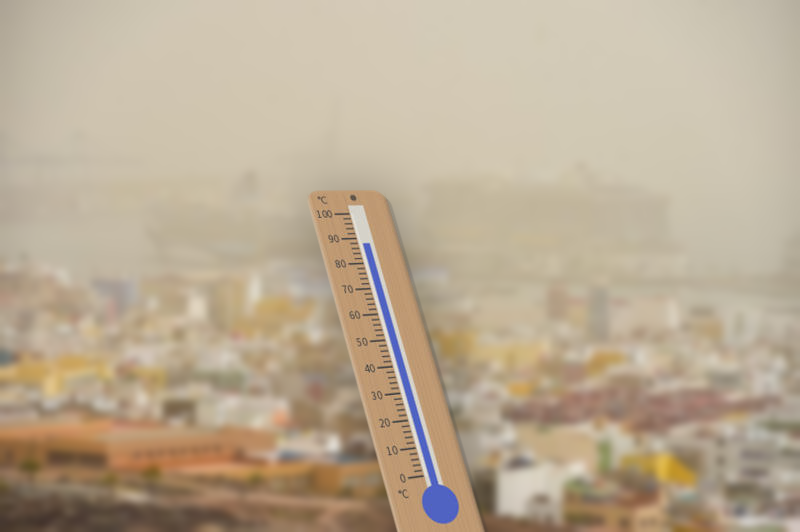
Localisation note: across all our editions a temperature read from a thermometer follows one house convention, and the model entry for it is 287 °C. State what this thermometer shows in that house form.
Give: 88 °C
